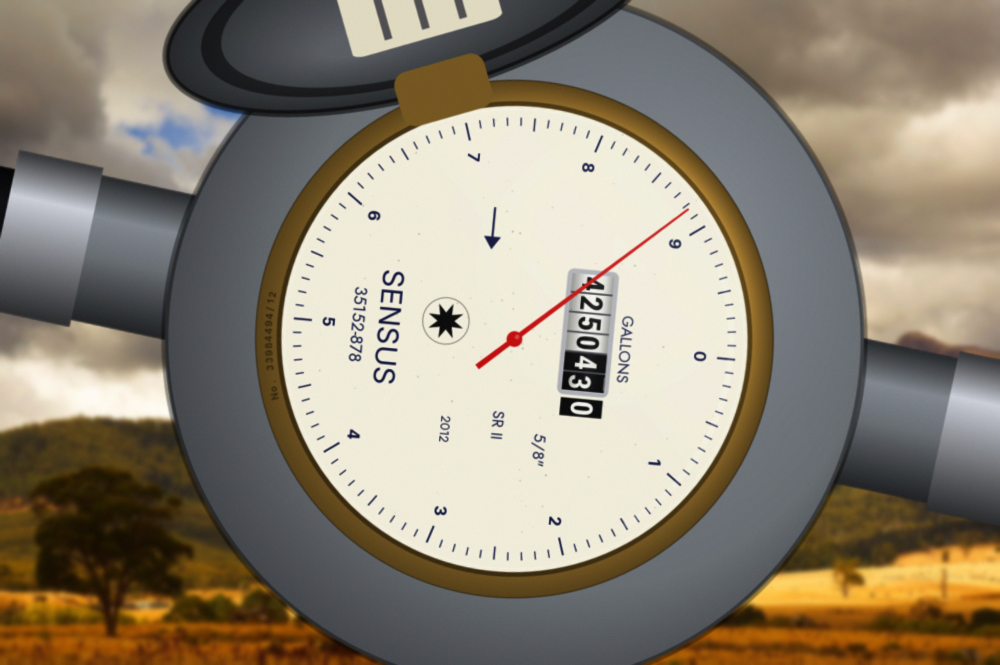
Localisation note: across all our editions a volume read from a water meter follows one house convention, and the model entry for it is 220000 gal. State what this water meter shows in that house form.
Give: 4250428.8 gal
